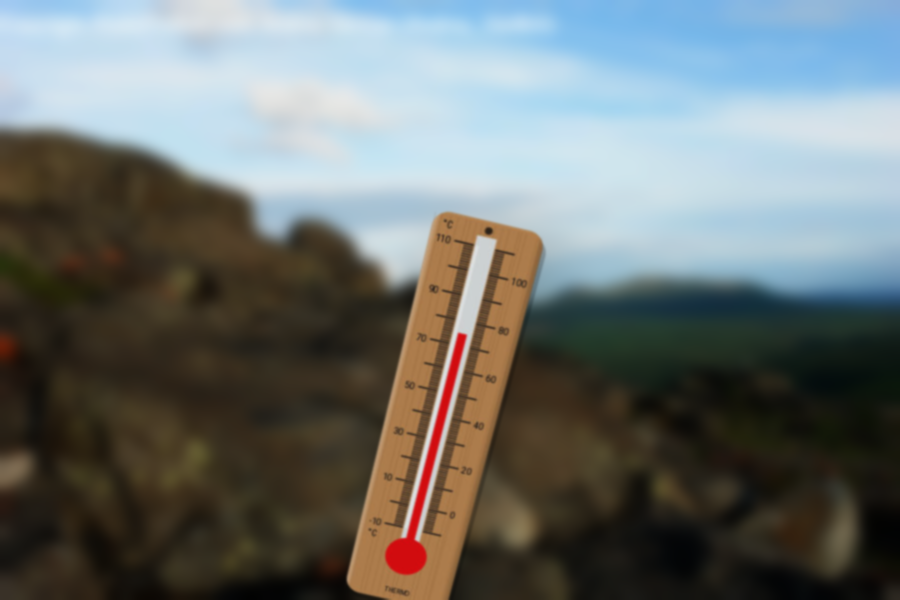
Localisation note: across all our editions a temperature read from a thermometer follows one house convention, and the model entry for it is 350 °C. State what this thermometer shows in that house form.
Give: 75 °C
